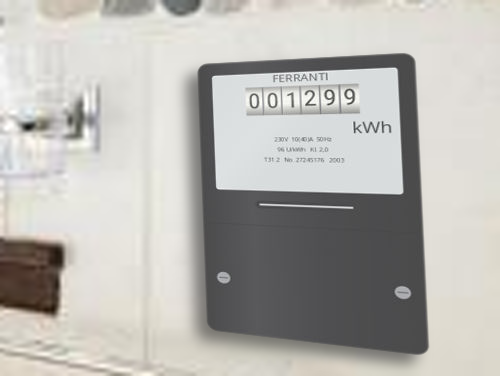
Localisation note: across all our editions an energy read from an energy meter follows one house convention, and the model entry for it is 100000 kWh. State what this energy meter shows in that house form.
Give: 1299 kWh
